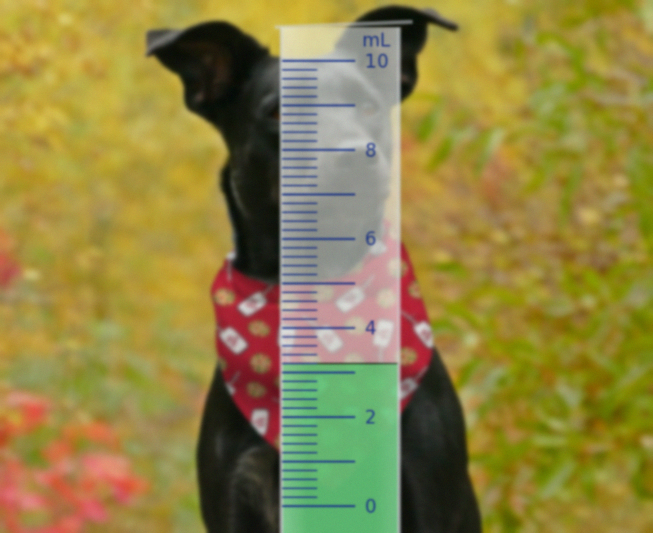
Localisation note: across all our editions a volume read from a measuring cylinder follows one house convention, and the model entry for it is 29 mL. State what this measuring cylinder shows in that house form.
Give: 3.2 mL
